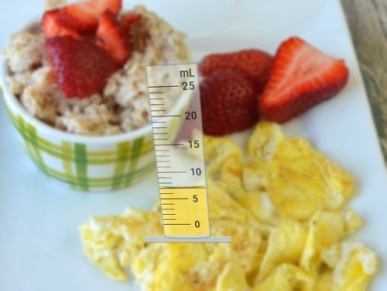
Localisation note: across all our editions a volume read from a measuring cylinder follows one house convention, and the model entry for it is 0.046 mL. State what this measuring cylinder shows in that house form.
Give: 7 mL
